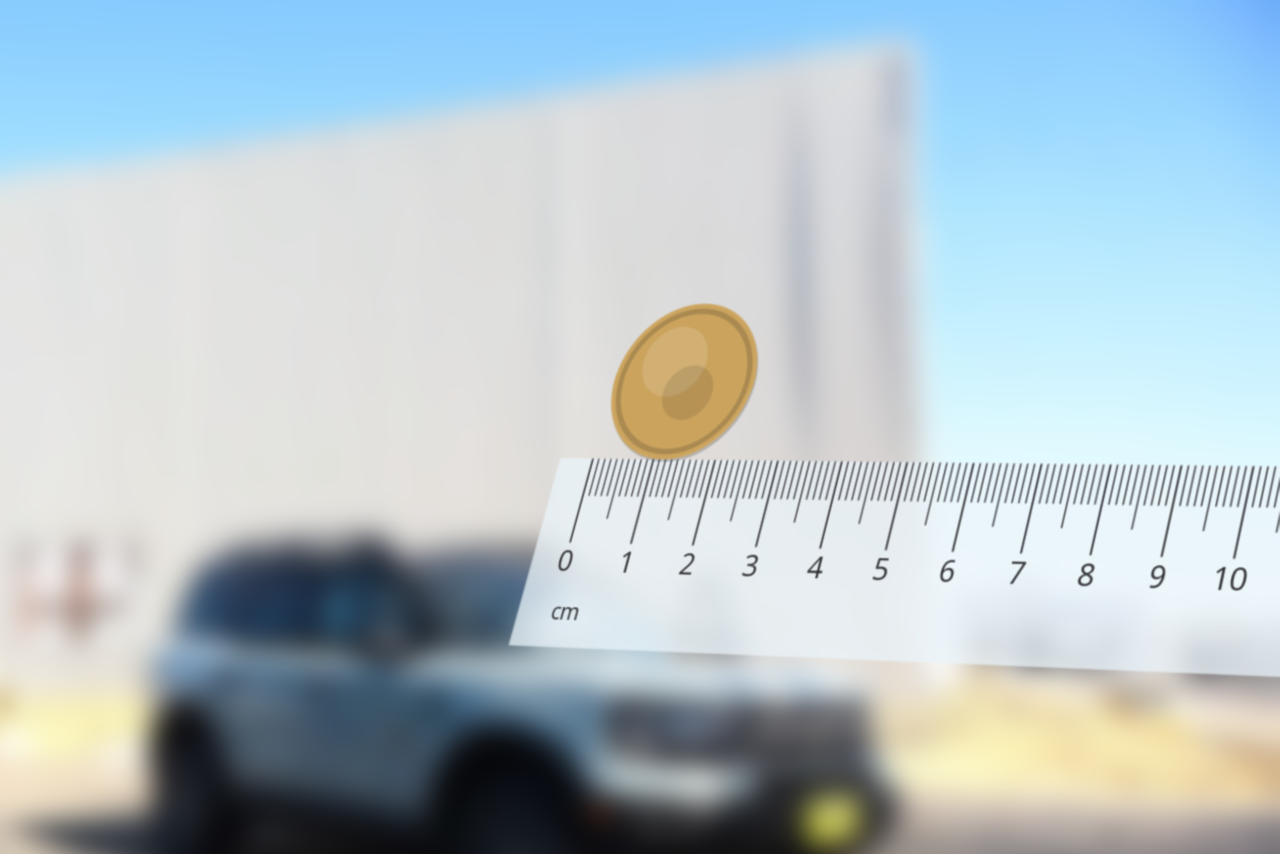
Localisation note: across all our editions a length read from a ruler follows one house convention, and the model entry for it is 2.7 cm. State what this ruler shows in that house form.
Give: 2.3 cm
